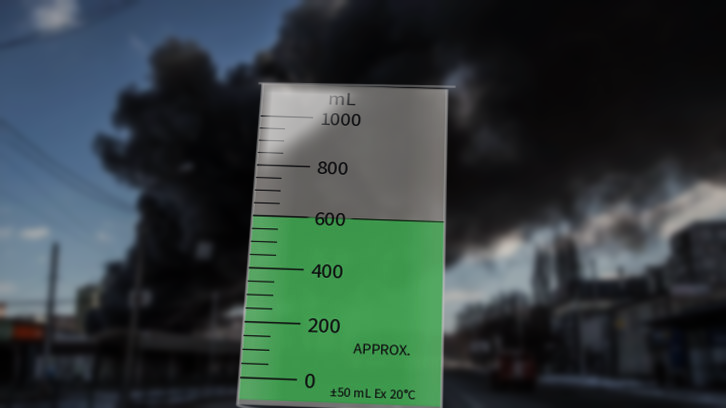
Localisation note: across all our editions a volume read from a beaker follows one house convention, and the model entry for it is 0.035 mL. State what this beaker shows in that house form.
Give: 600 mL
